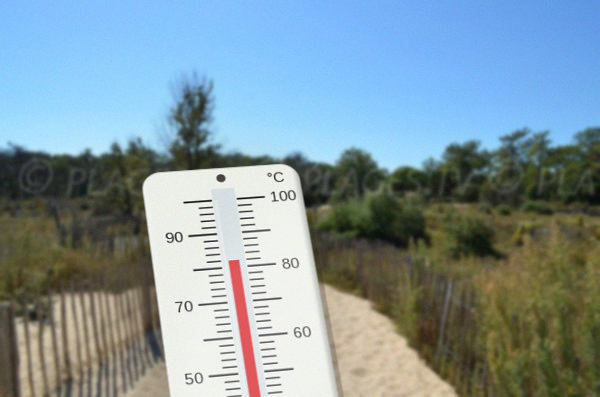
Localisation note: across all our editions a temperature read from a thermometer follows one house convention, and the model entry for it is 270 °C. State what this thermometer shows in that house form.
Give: 82 °C
